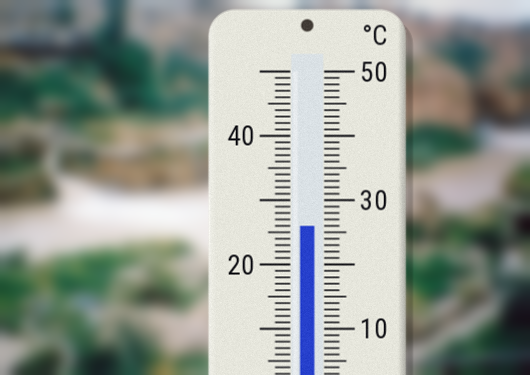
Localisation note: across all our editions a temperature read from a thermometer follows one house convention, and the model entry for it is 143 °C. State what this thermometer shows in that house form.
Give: 26 °C
